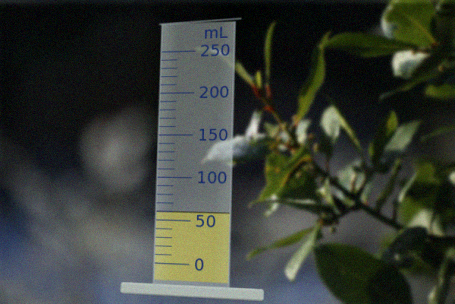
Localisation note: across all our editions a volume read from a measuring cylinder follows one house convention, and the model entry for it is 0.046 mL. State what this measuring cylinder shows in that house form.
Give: 60 mL
